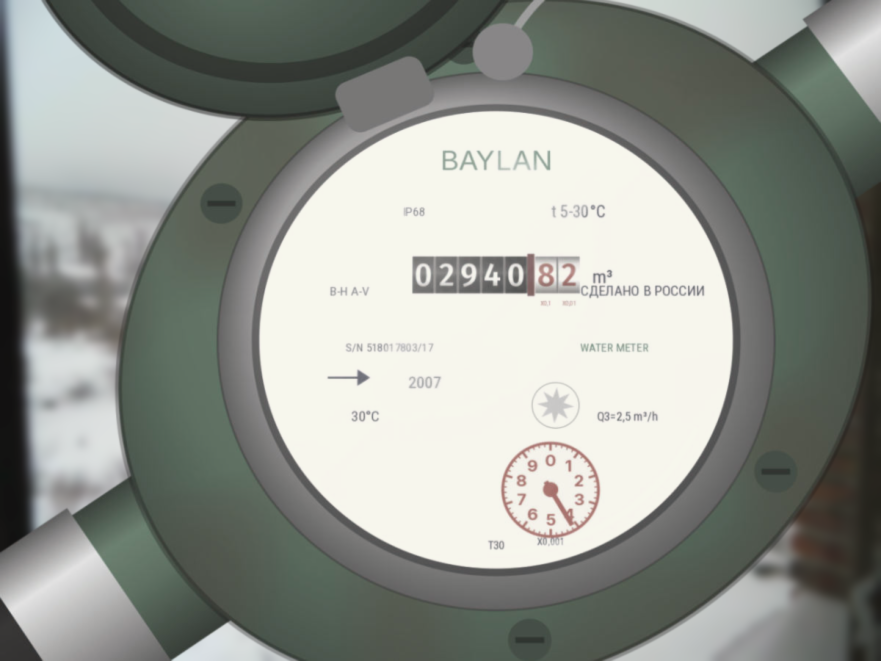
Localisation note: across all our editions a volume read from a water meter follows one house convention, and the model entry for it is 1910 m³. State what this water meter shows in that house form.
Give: 2940.824 m³
